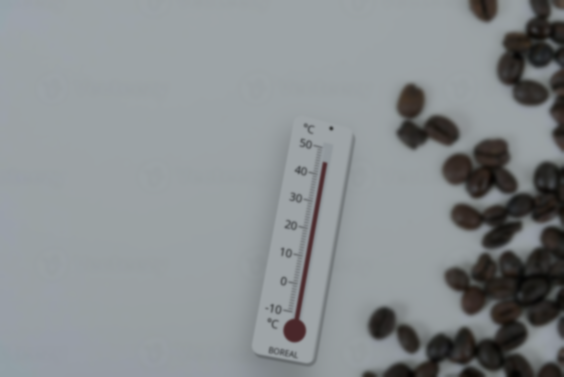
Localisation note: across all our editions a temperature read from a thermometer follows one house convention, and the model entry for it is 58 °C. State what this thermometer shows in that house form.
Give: 45 °C
